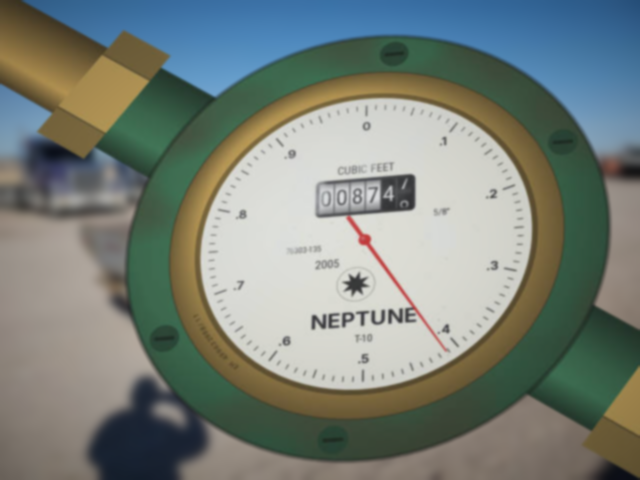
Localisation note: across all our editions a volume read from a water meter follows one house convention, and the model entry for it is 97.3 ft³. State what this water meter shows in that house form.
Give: 8747.41 ft³
